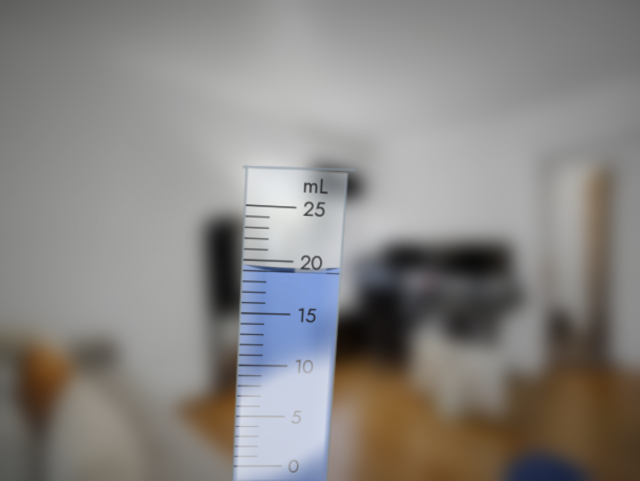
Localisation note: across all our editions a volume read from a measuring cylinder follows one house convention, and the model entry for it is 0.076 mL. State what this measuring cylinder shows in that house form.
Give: 19 mL
